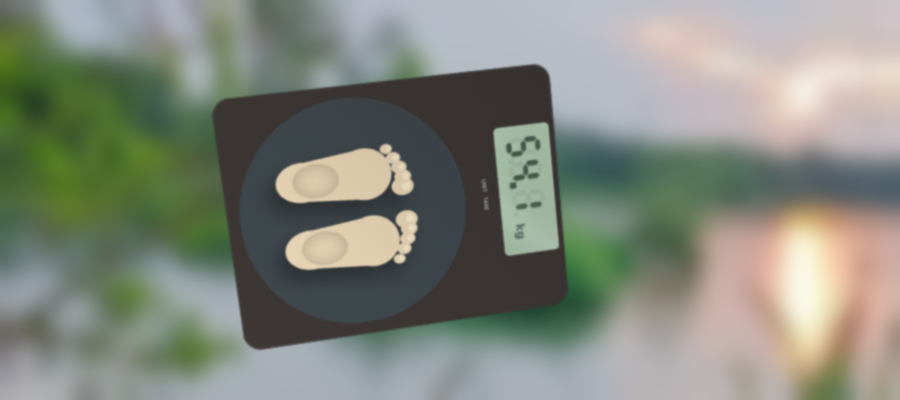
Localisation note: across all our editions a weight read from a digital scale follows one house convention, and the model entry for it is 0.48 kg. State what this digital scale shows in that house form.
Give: 54.1 kg
